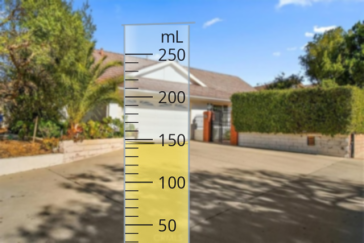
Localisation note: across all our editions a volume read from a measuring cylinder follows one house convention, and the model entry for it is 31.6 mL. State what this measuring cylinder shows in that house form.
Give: 145 mL
